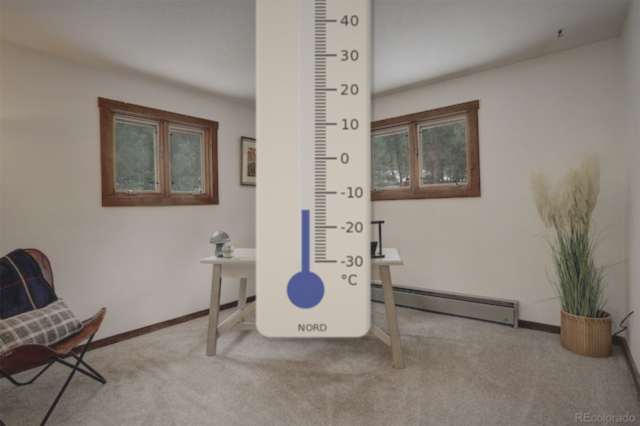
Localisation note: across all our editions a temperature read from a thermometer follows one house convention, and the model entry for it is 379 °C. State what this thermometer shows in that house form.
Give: -15 °C
